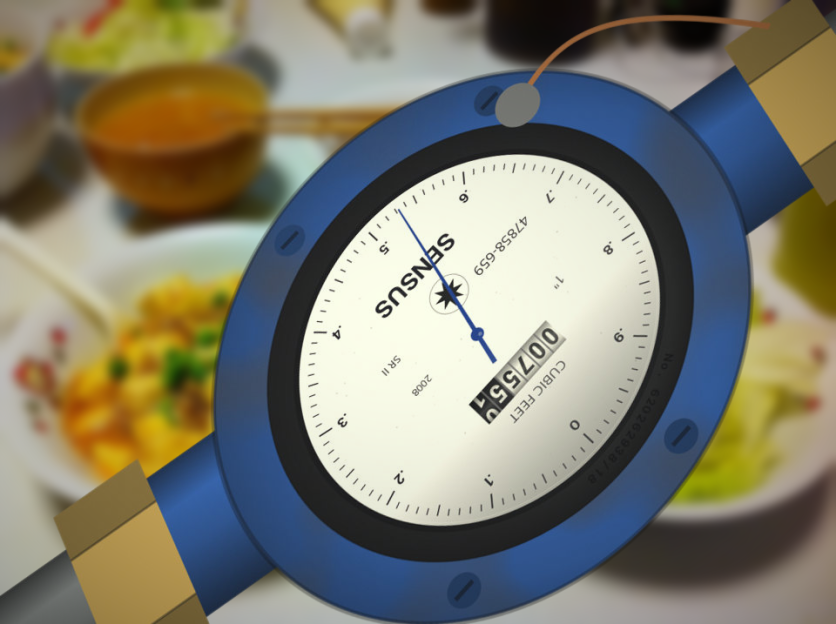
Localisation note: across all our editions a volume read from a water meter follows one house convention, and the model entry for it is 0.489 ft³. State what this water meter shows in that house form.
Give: 7550.53 ft³
